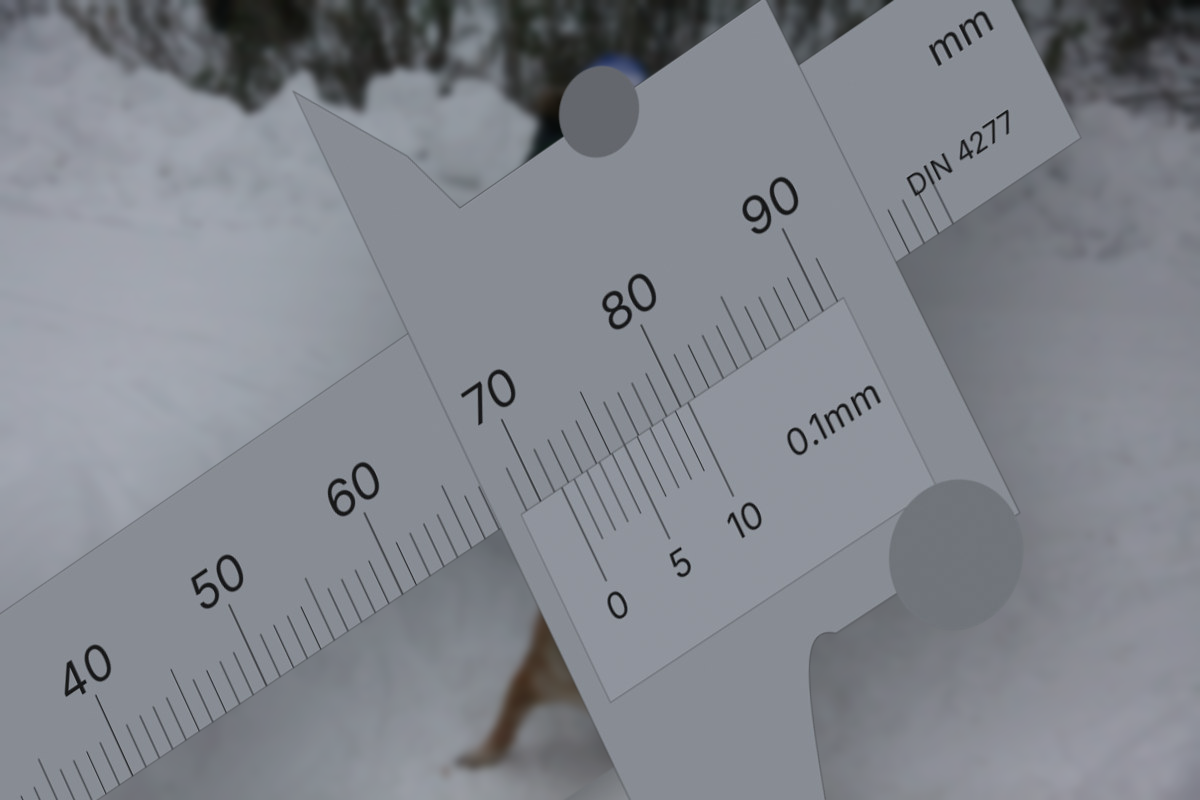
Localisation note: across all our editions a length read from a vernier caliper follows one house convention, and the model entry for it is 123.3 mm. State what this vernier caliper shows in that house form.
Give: 71.5 mm
